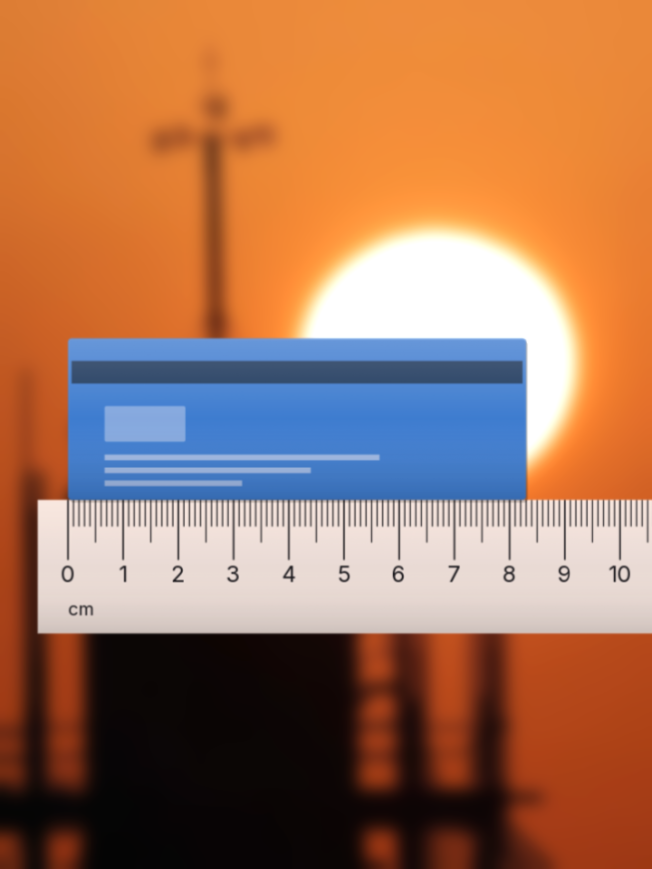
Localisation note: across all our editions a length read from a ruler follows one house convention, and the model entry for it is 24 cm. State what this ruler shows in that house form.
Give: 8.3 cm
